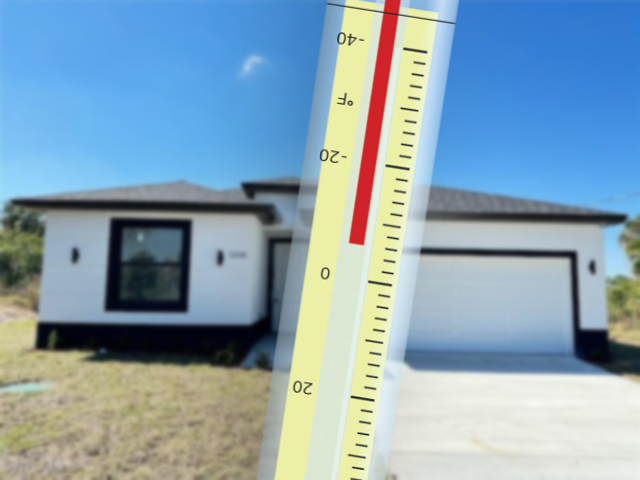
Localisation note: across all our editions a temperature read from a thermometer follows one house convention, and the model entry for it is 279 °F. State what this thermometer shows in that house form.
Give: -6 °F
